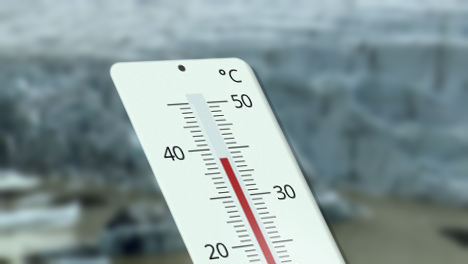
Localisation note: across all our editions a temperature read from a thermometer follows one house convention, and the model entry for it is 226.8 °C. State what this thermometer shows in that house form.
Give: 38 °C
